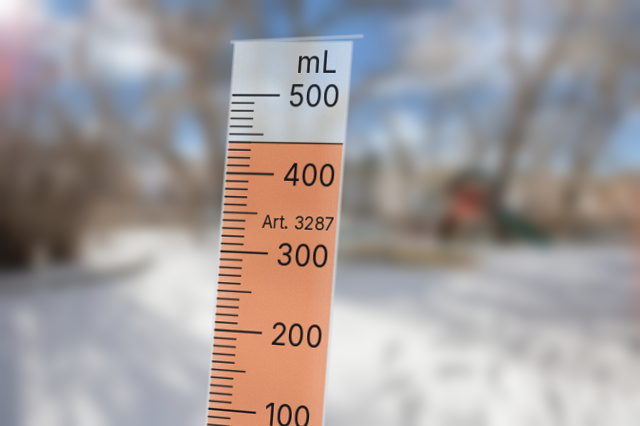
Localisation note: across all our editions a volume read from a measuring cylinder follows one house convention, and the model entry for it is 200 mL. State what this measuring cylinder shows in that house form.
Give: 440 mL
